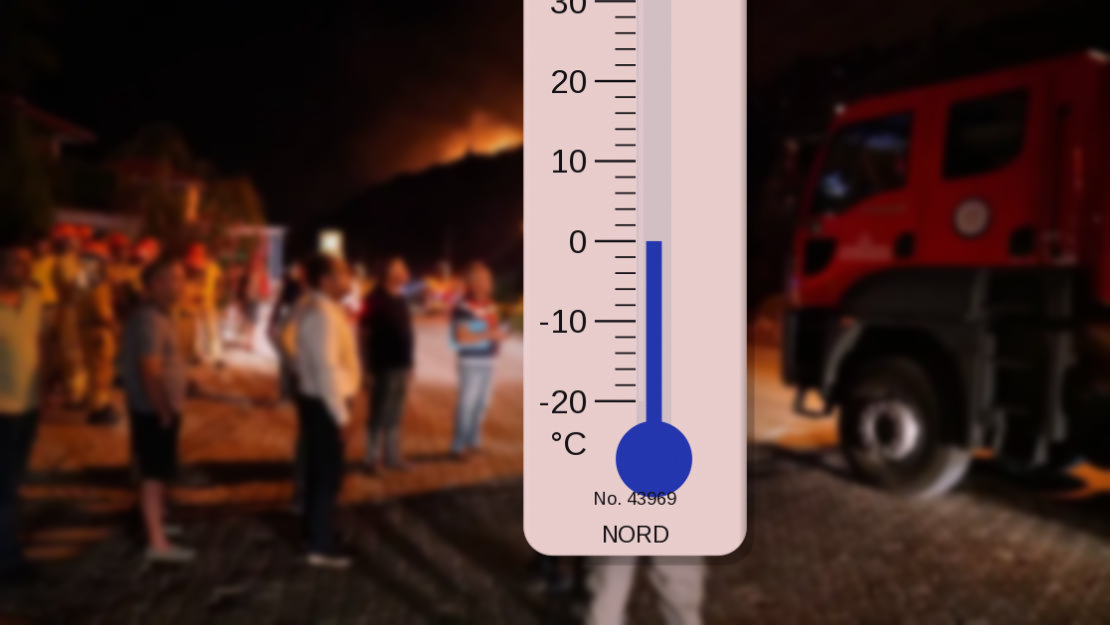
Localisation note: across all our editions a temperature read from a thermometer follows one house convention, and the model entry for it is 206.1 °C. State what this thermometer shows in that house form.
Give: 0 °C
